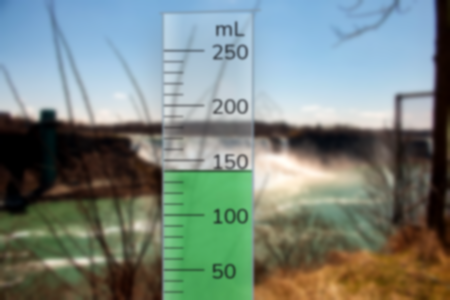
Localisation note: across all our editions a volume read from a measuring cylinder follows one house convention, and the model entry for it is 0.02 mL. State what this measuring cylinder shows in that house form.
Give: 140 mL
